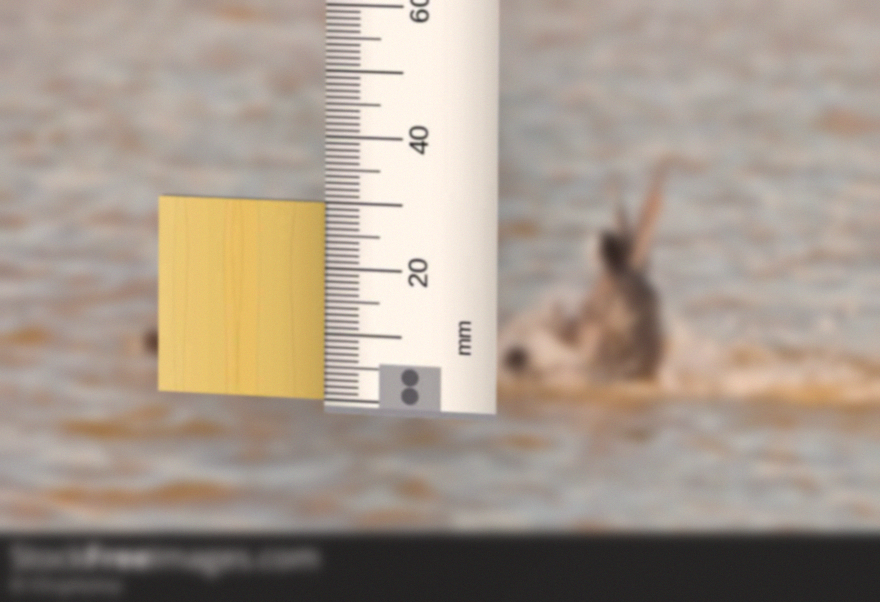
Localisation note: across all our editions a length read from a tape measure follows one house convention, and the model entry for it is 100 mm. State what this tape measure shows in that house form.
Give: 30 mm
